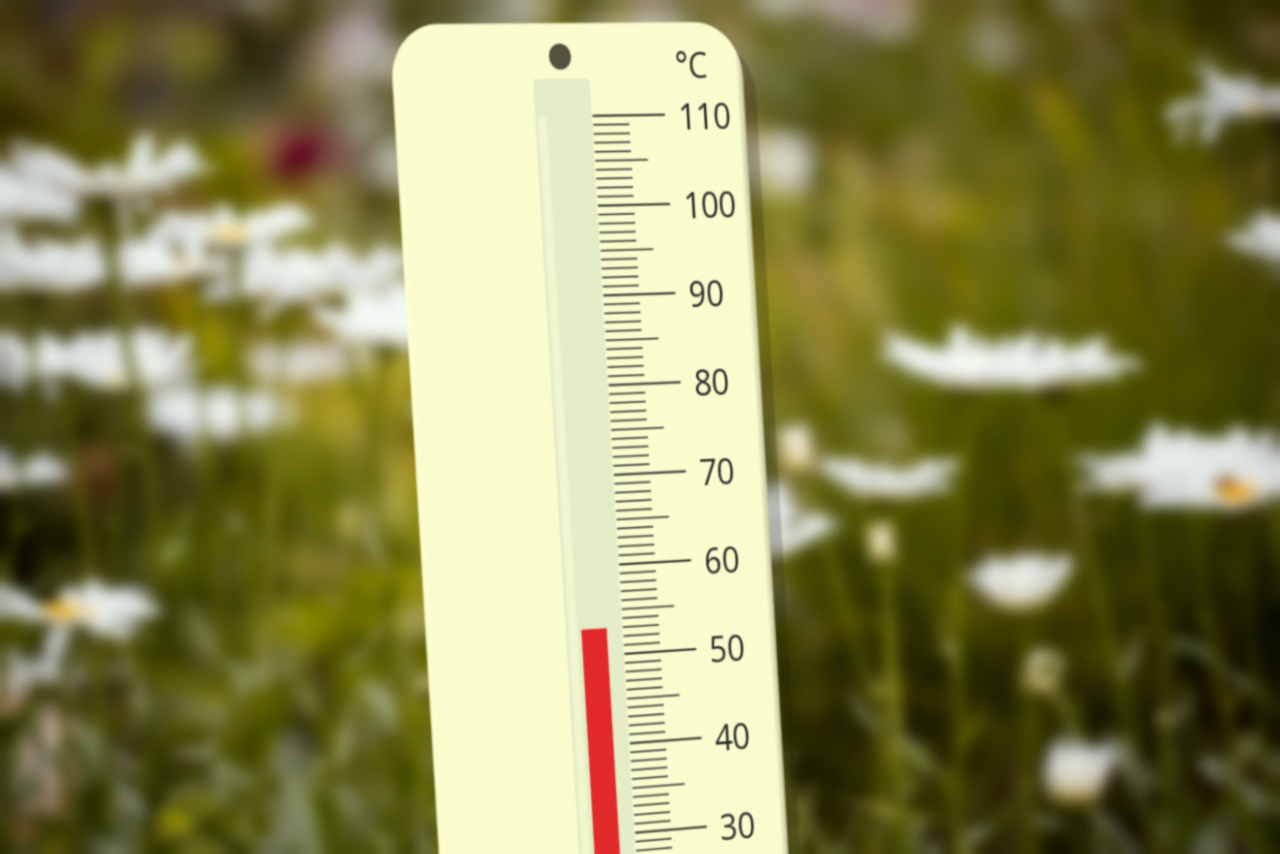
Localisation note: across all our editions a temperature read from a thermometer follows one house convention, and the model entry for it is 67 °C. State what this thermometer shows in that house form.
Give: 53 °C
